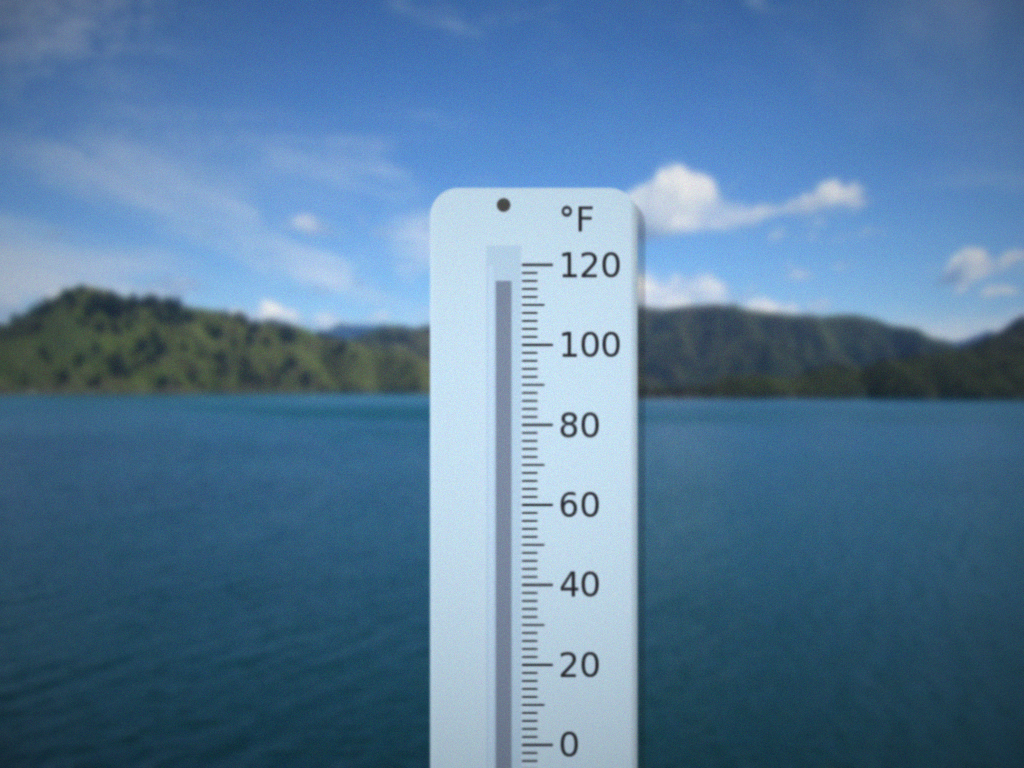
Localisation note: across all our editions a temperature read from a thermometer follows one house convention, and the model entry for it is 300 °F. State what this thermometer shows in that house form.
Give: 116 °F
